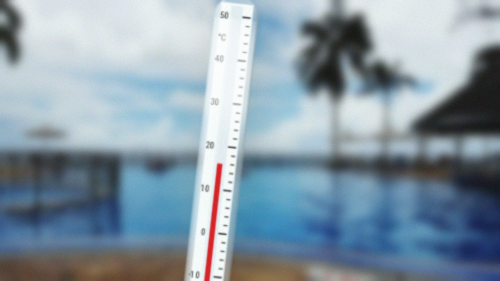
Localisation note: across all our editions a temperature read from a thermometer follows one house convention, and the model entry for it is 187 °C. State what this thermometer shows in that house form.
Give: 16 °C
